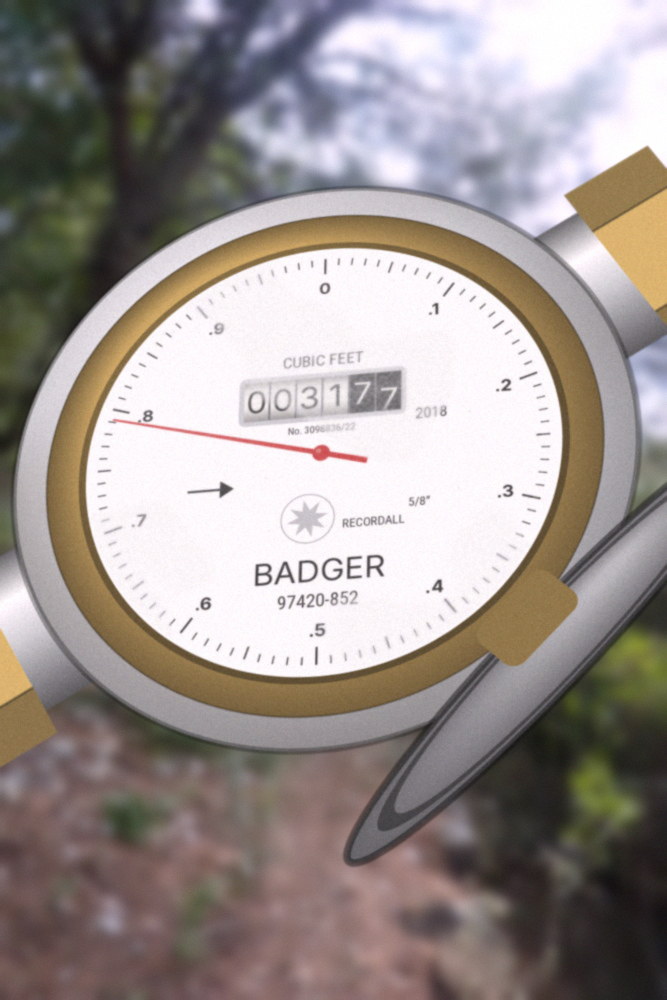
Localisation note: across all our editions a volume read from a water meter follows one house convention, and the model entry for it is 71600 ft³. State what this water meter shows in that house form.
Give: 3176.79 ft³
